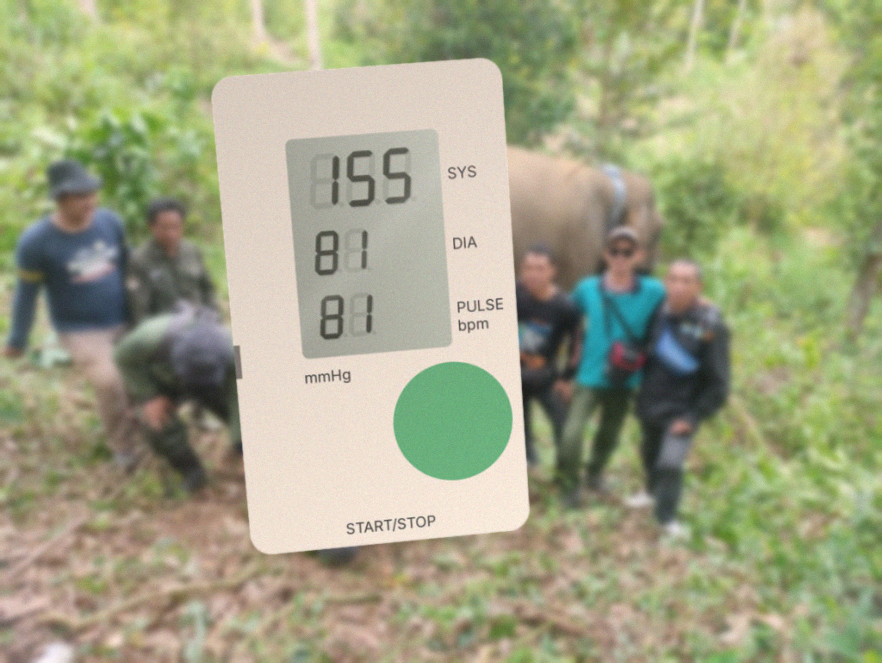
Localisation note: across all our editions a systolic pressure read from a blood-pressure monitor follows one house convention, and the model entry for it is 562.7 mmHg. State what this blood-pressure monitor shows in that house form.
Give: 155 mmHg
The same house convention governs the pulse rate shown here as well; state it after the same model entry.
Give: 81 bpm
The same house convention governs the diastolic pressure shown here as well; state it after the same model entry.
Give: 81 mmHg
